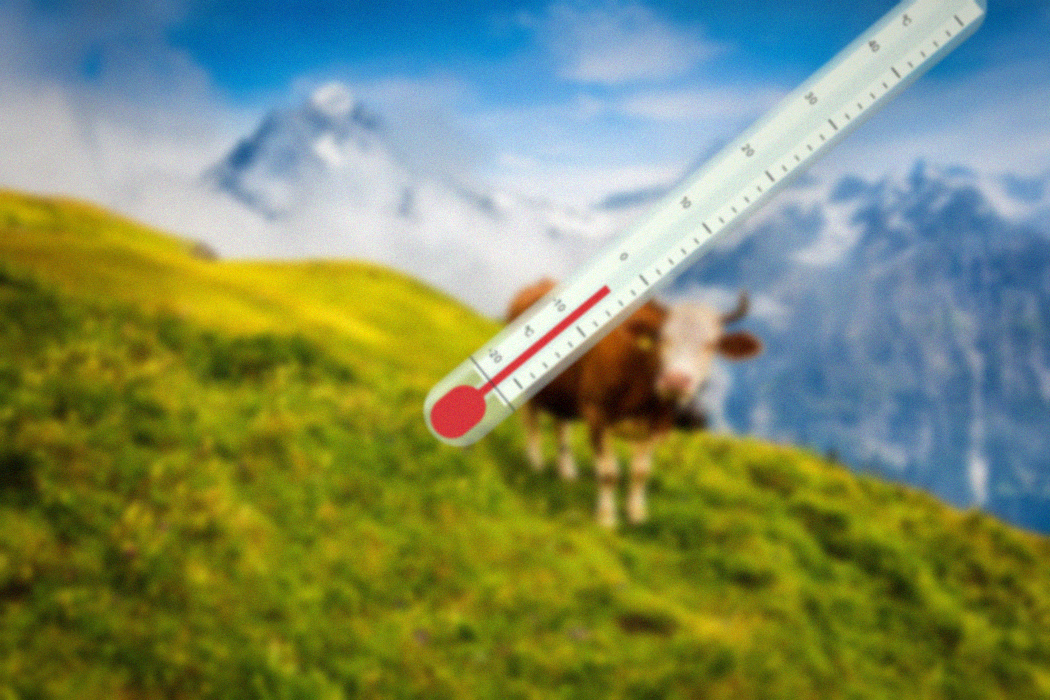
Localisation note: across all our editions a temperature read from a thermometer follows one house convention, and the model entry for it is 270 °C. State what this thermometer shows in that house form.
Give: -4 °C
